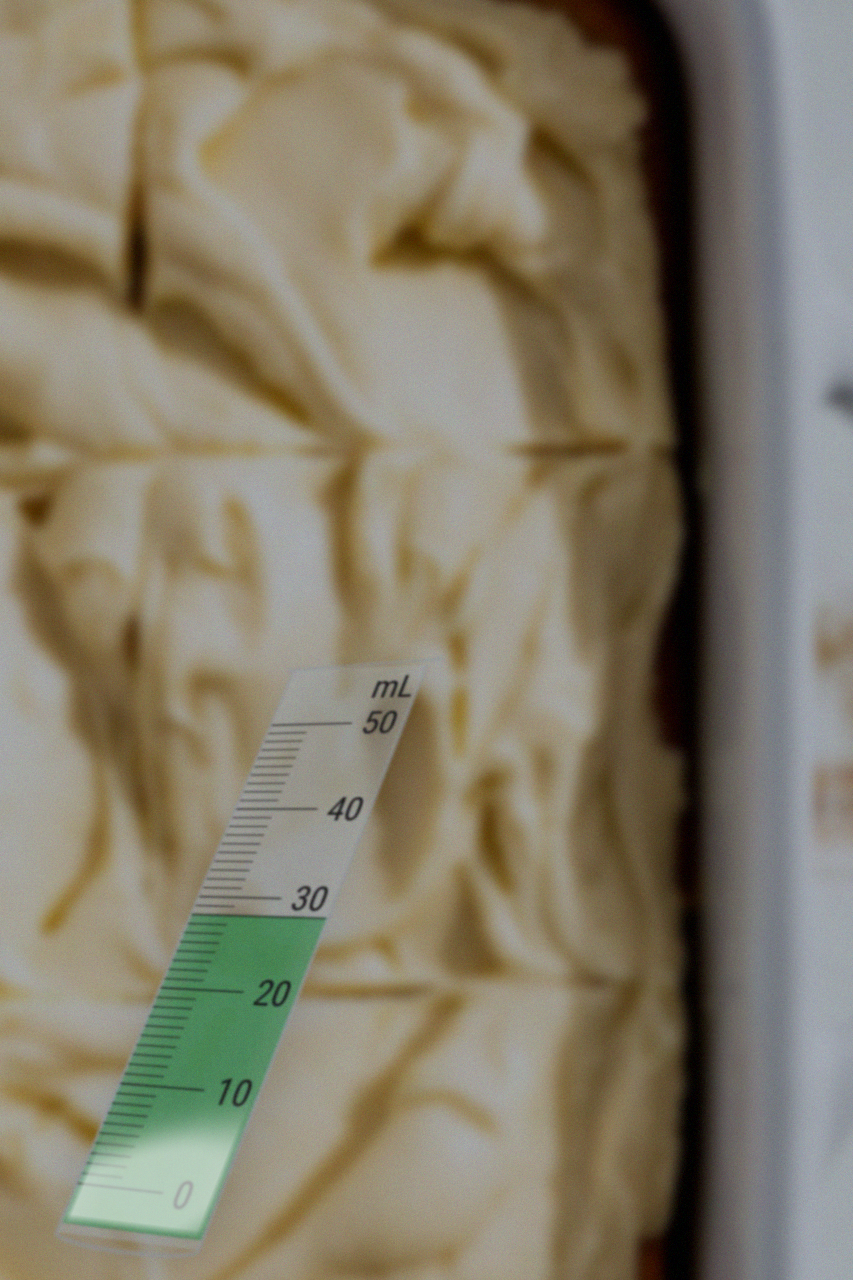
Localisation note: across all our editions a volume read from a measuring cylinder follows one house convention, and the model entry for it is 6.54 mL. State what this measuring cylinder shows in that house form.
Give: 28 mL
